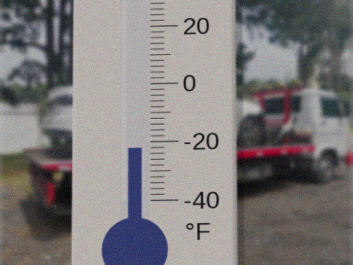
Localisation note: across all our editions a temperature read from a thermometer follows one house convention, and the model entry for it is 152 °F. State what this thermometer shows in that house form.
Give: -22 °F
